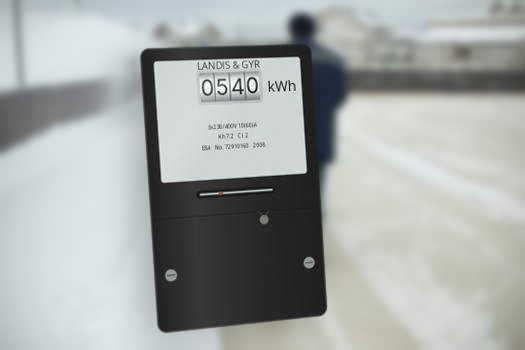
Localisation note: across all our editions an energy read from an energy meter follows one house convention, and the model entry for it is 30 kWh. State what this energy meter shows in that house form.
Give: 540 kWh
